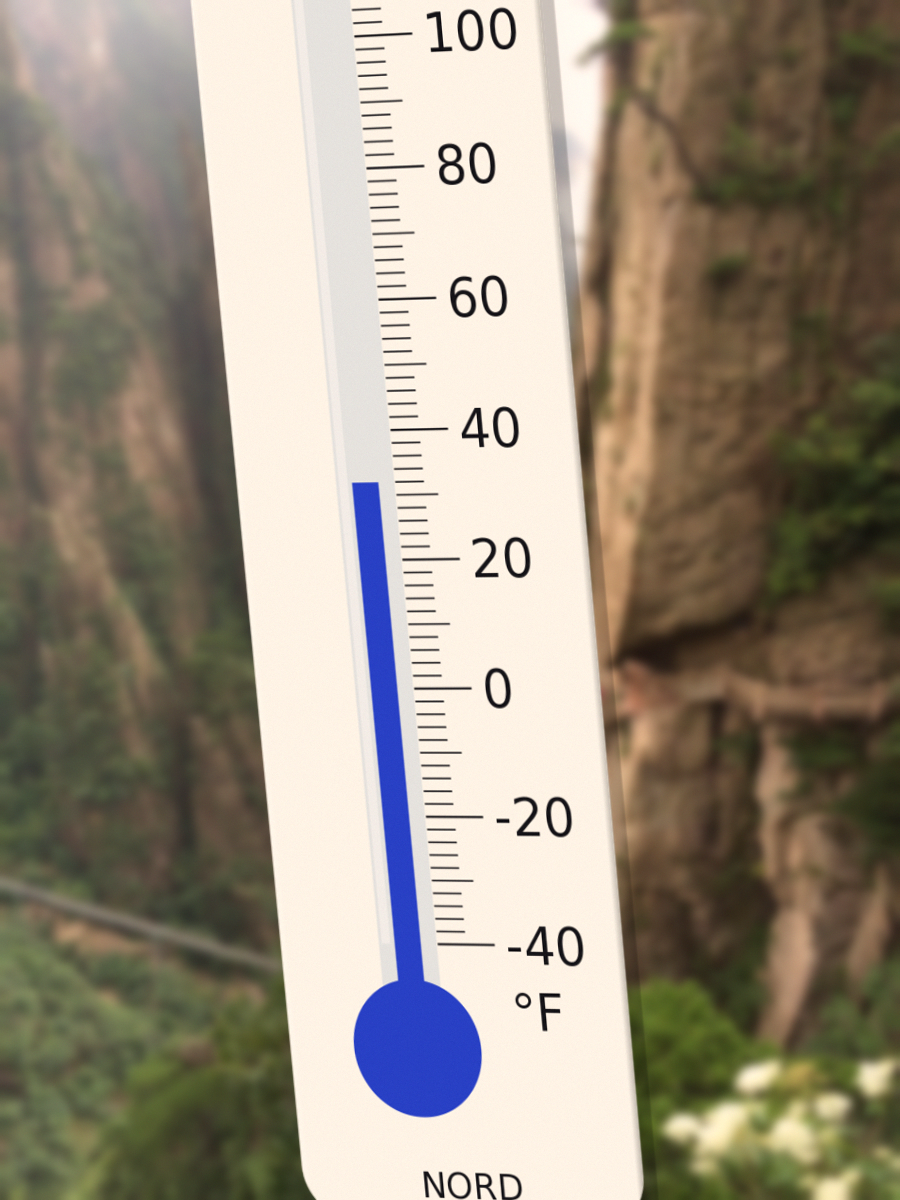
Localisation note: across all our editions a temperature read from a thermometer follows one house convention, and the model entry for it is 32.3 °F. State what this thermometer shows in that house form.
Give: 32 °F
